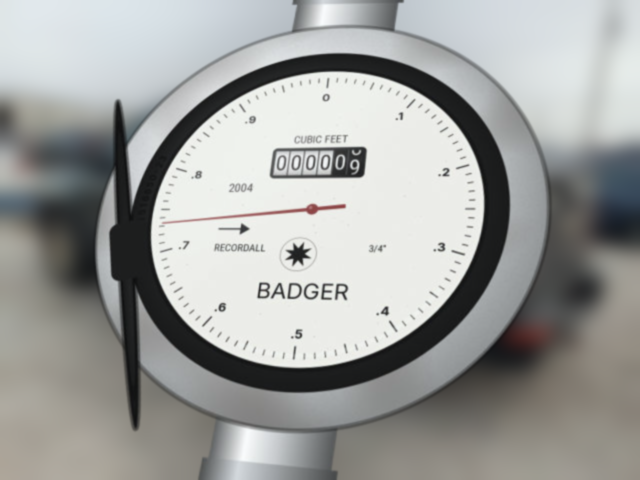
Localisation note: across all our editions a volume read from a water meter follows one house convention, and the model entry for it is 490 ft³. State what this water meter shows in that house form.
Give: 8.73 ft³
